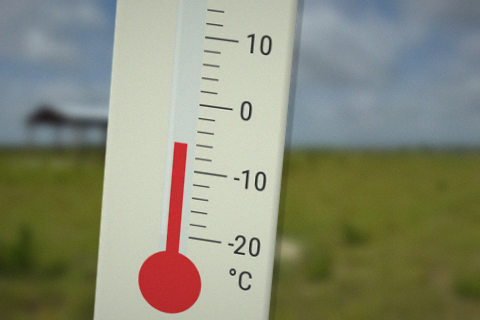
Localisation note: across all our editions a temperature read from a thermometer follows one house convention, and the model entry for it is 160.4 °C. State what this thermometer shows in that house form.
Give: -6 °C
